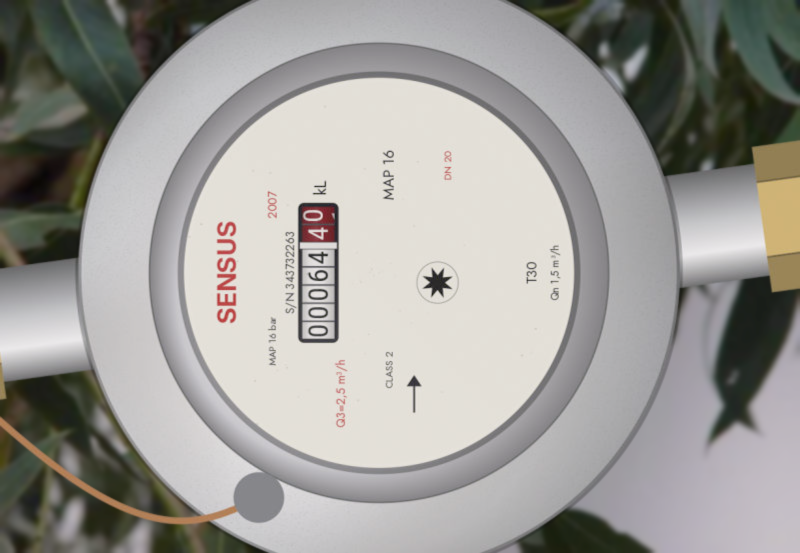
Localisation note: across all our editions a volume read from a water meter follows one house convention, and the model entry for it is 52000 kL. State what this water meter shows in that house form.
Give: 64.40 kL
